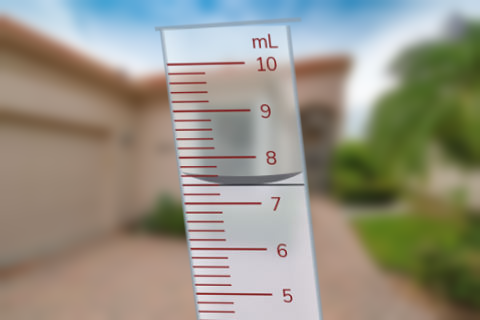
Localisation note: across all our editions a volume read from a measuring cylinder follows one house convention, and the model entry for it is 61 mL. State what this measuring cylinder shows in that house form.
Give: 7.4 mL
